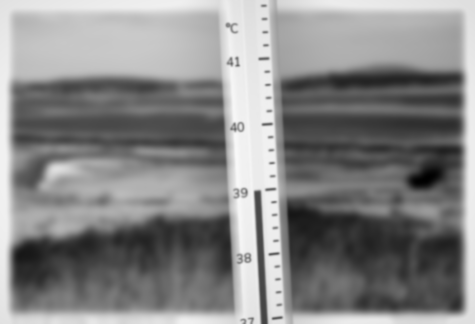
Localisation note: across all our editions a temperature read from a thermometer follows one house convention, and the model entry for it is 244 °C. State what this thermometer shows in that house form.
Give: 39 °C
